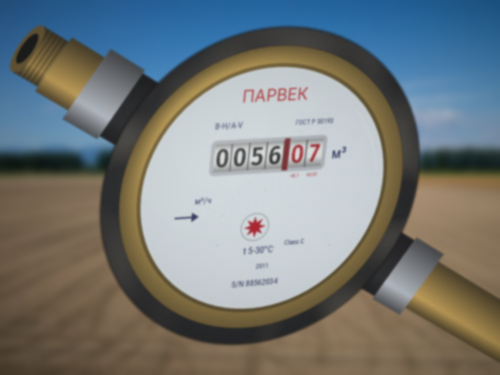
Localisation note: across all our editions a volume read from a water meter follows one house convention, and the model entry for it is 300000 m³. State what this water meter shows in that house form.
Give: 56.07 m³
